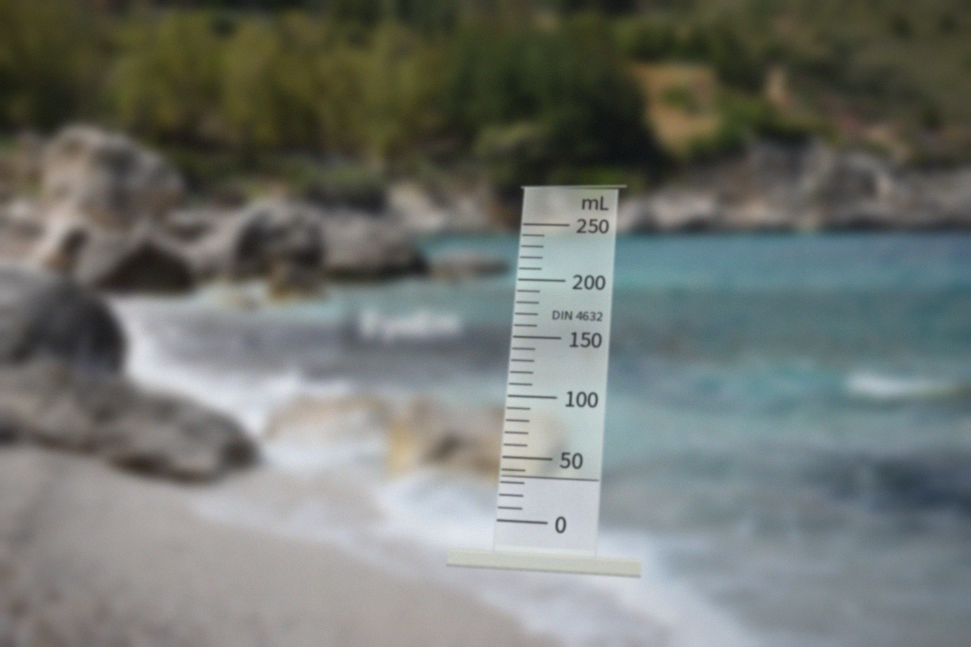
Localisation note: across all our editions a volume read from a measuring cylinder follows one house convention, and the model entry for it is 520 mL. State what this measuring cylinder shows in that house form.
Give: 35 mL
